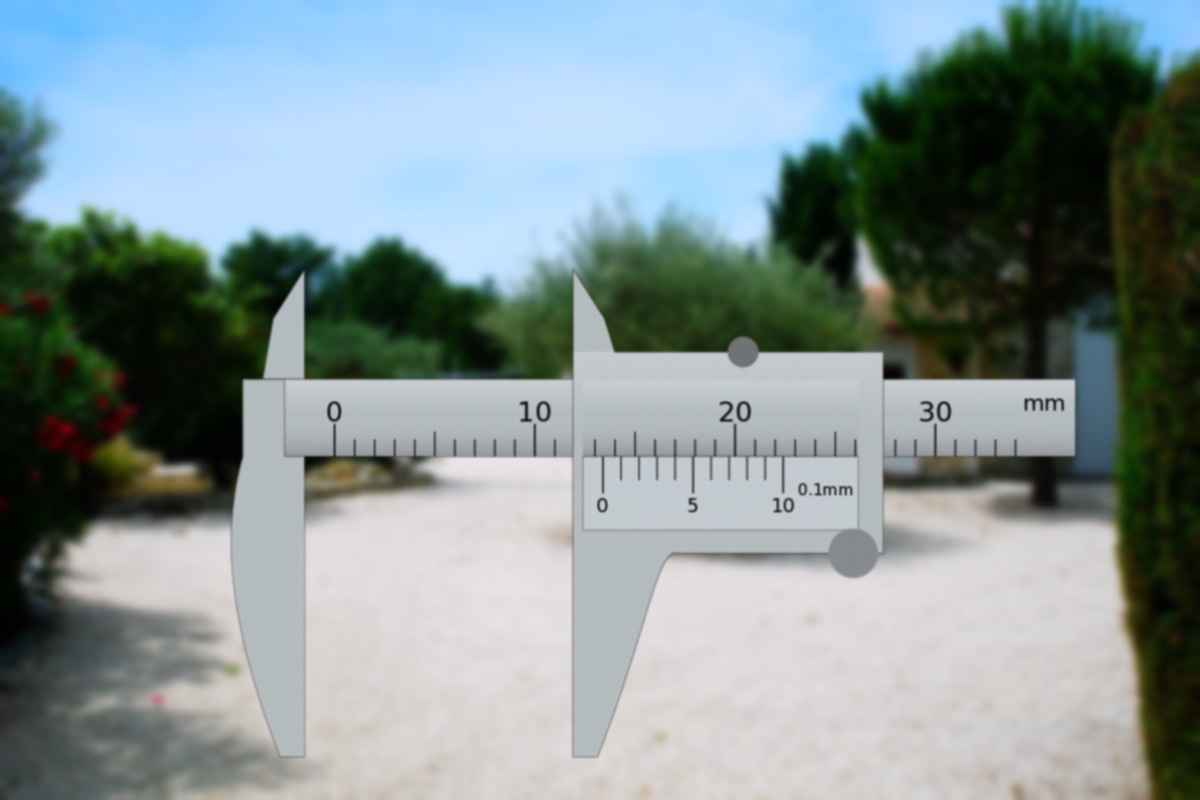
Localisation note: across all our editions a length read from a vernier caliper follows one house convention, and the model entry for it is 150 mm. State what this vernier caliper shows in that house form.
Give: 13.4 mm
